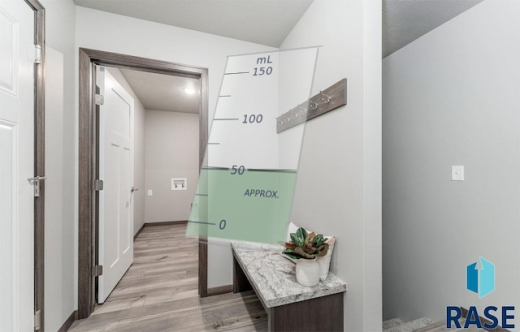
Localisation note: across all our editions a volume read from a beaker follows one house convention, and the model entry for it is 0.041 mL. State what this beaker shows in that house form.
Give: 50 mL
